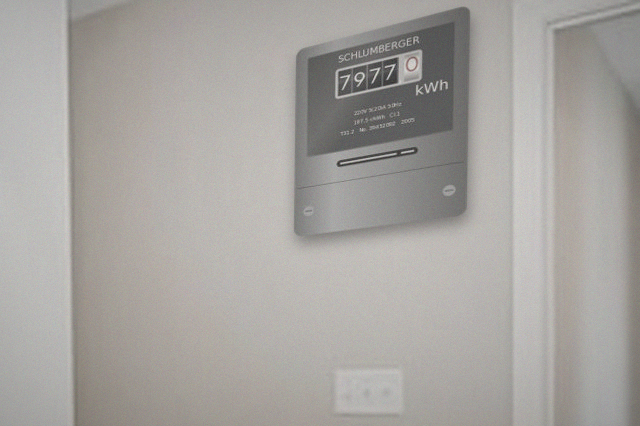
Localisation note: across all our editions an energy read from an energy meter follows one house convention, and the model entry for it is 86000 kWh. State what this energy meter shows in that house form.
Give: 7977.0 kWh
